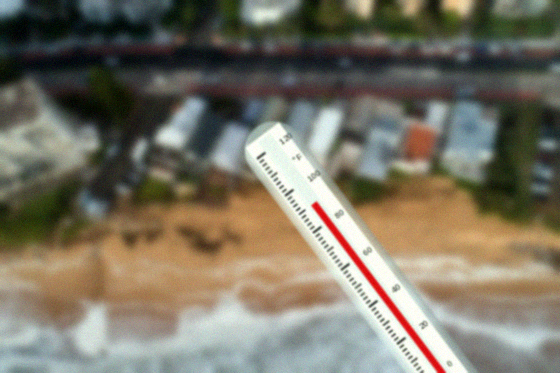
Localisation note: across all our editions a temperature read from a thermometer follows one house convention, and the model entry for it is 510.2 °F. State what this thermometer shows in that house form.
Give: 90 °F
